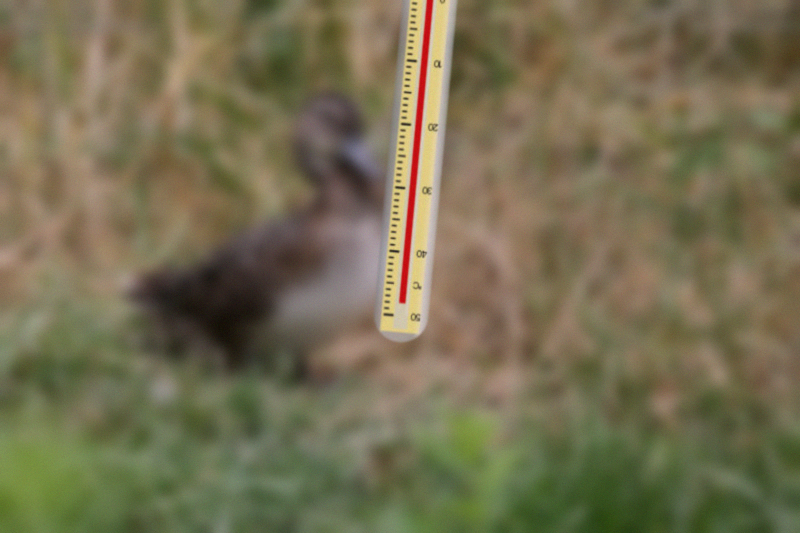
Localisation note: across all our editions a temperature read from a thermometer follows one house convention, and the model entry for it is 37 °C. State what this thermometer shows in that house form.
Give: 48 °C
